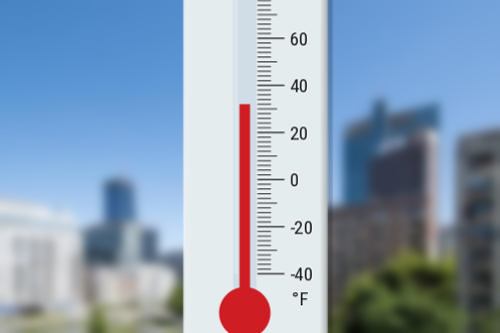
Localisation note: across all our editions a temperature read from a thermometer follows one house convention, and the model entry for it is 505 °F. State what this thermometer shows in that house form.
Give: 32 °F
